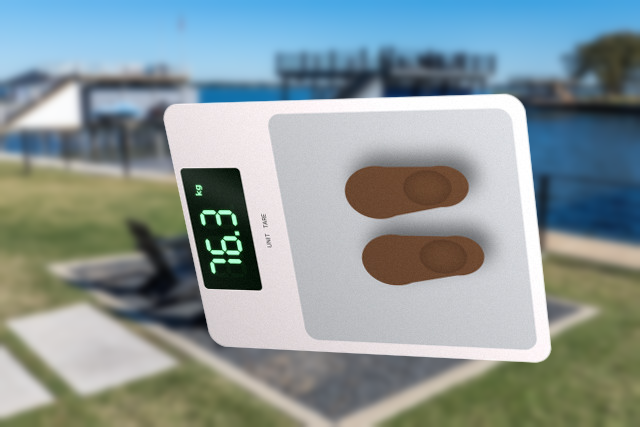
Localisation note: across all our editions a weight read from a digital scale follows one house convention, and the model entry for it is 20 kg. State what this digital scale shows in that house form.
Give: 76.3 kg
